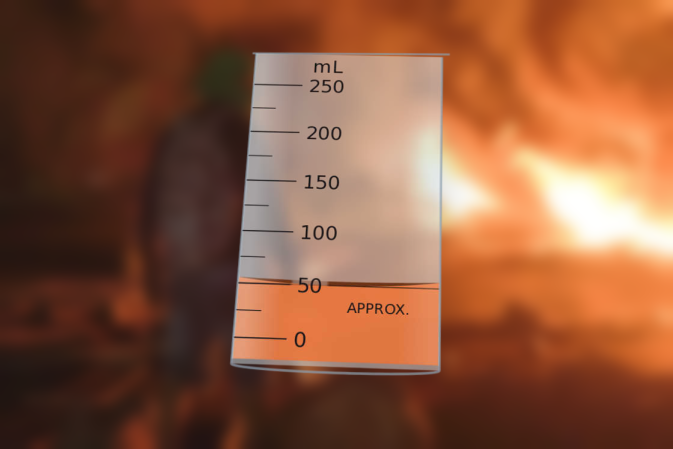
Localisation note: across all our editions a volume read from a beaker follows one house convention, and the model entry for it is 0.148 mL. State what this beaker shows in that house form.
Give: 50 mL
